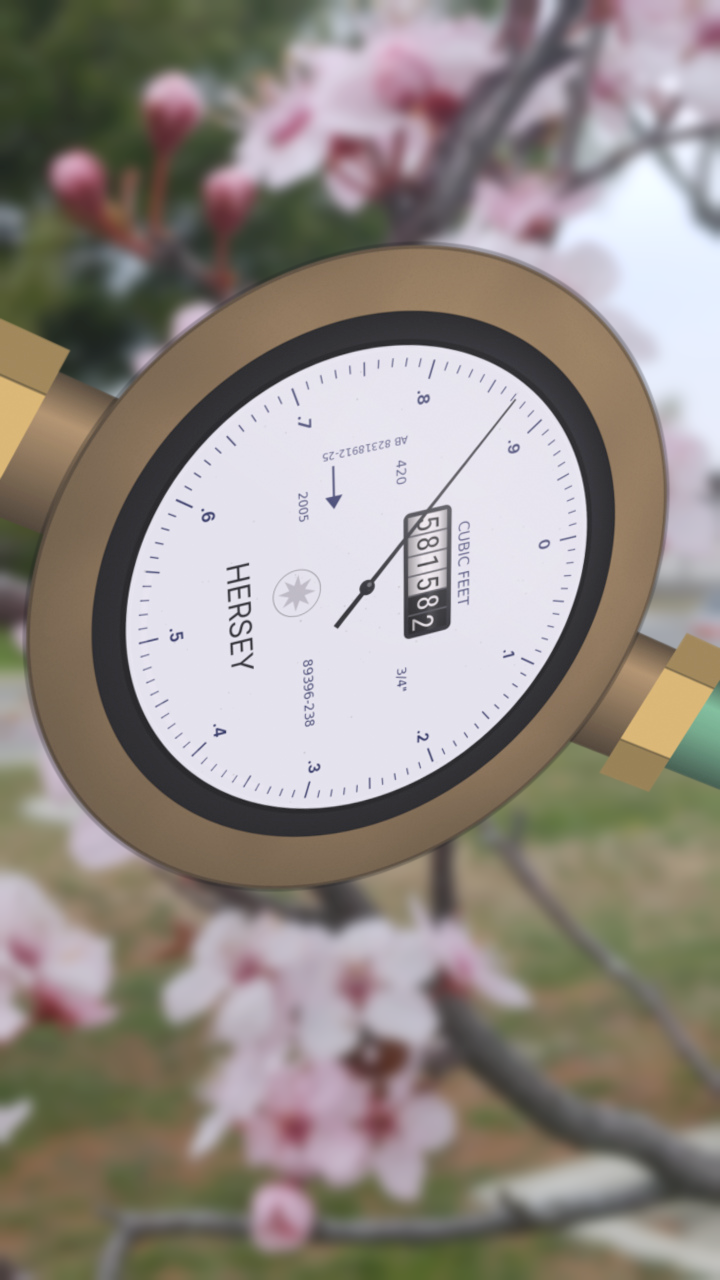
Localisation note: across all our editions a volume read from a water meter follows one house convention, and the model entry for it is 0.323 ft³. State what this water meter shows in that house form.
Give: 581581.87 ft³
